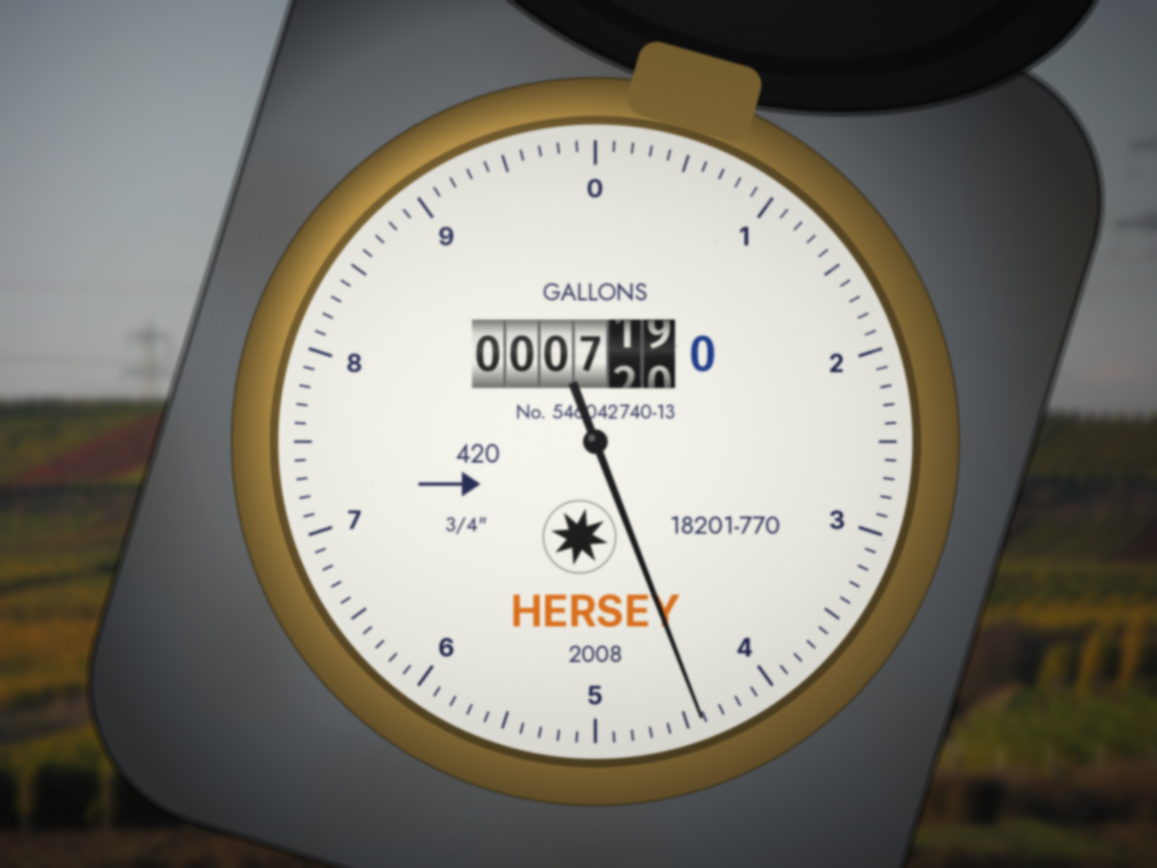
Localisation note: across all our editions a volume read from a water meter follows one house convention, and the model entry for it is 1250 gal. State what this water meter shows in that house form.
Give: 7194.4 gal
